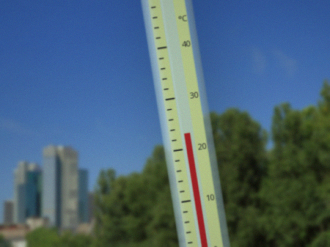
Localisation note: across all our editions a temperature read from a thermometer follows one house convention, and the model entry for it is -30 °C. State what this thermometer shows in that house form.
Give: 23 °C
